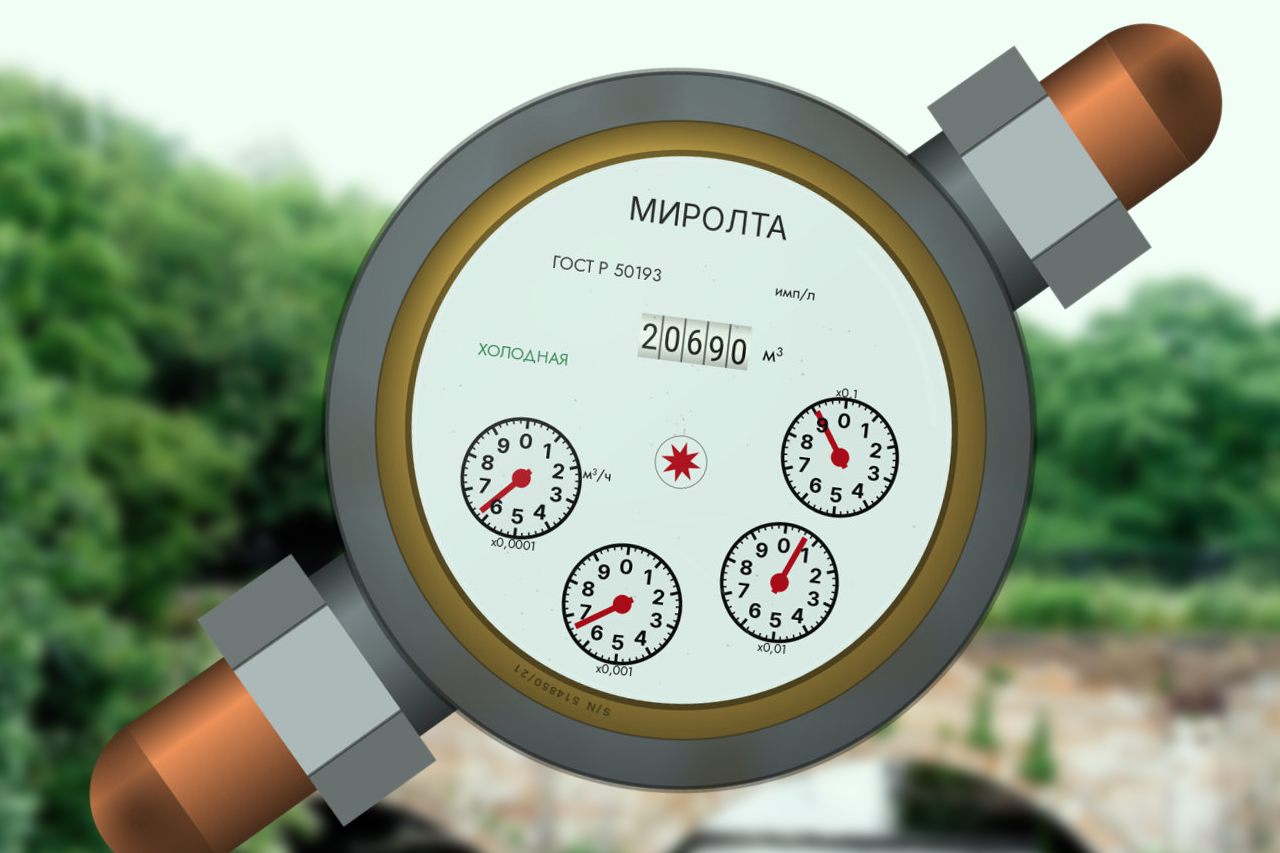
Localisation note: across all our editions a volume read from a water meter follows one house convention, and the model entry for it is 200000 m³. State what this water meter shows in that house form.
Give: 20689.9066 m³
